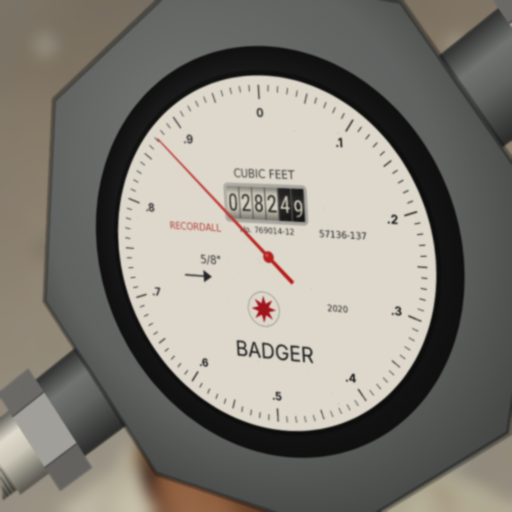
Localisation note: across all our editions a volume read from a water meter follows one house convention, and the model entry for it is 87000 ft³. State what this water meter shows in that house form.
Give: 28248.87 ft³
